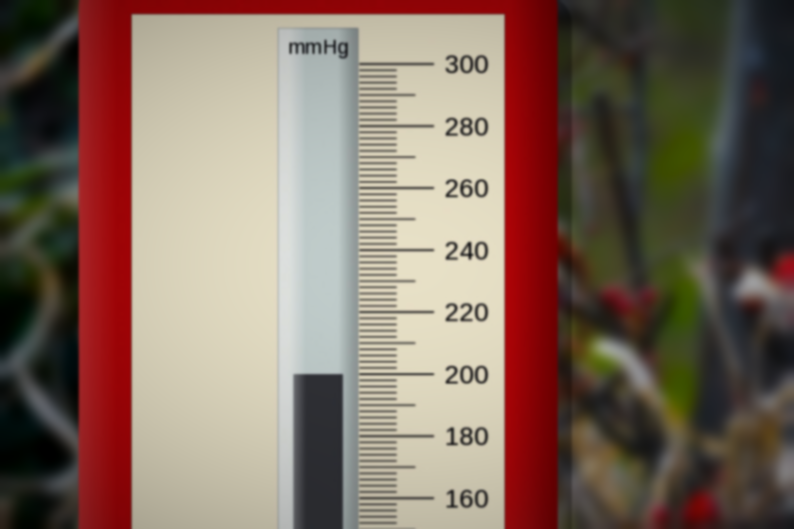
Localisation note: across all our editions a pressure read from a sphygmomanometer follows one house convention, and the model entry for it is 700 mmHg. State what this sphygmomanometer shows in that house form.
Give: 200 mmHg
